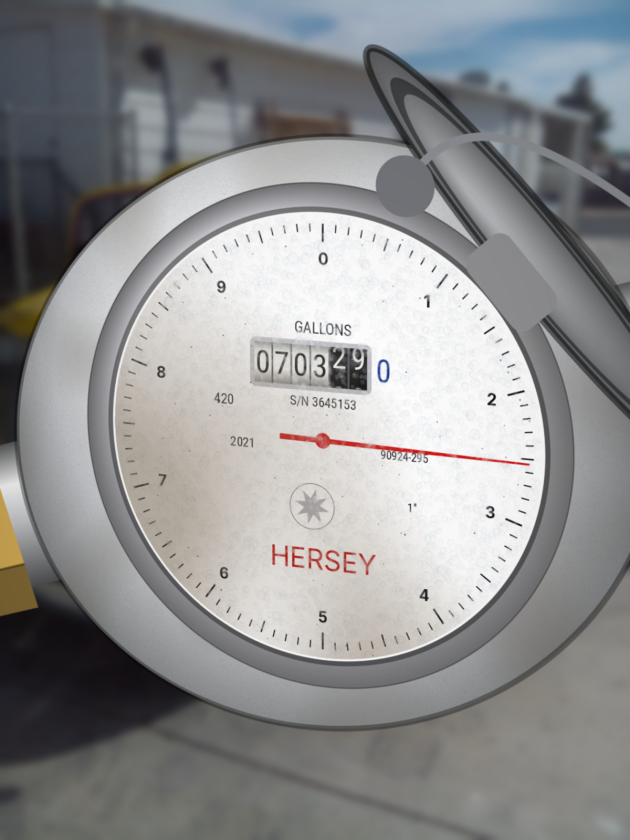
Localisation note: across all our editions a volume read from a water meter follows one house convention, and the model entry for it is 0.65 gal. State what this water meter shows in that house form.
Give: 703292.5 gal
